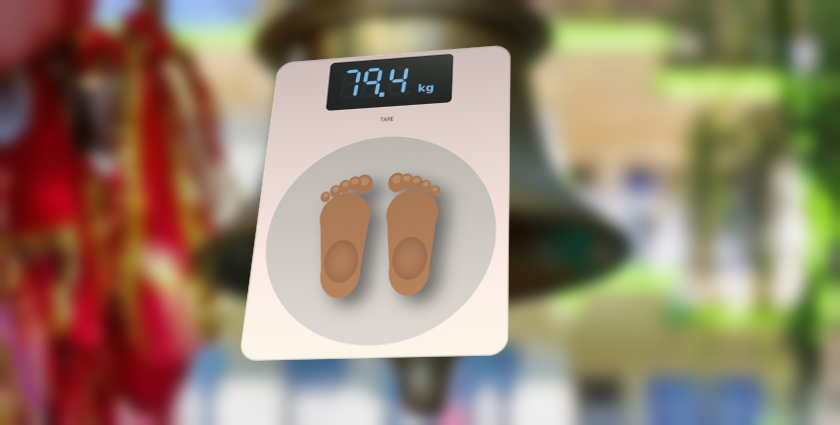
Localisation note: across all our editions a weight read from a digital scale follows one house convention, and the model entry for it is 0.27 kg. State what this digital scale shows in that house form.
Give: 79.4 kg
